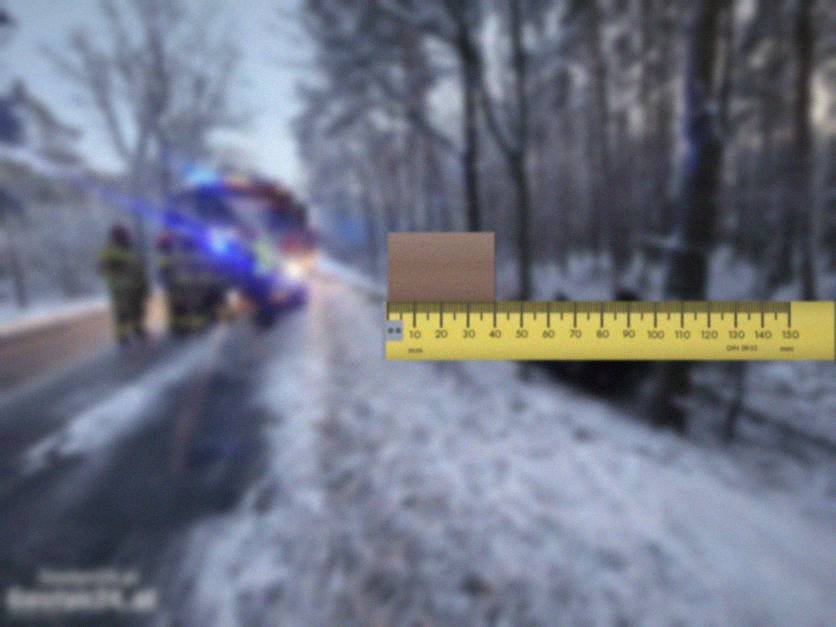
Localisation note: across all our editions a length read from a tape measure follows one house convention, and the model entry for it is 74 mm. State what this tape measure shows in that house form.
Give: 40 mm
